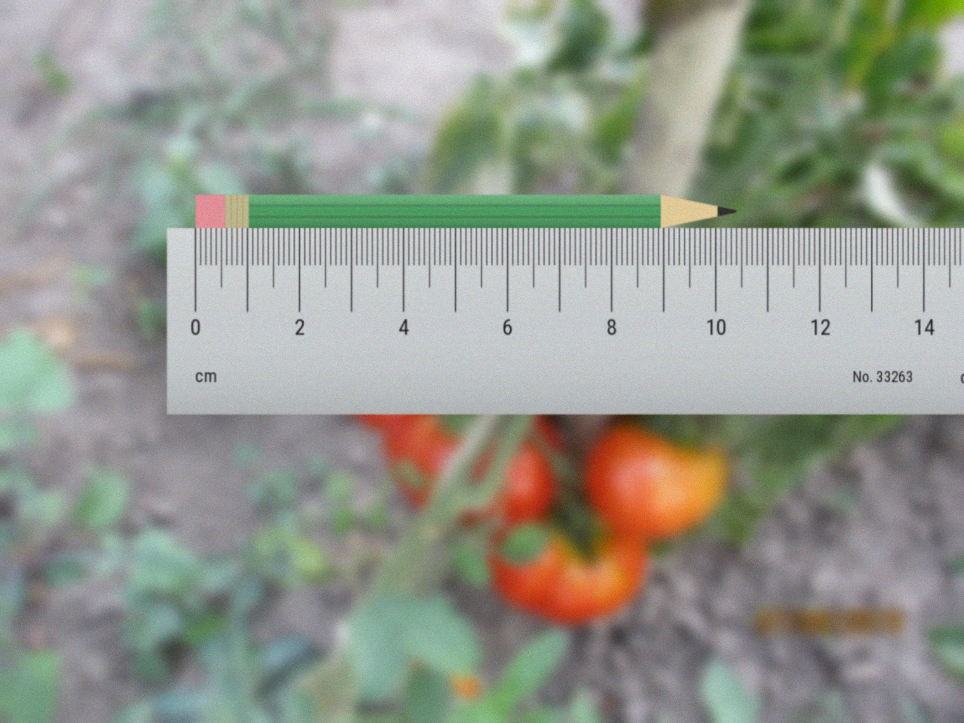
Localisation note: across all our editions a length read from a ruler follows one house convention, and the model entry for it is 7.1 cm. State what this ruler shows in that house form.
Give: 10.4 cm
